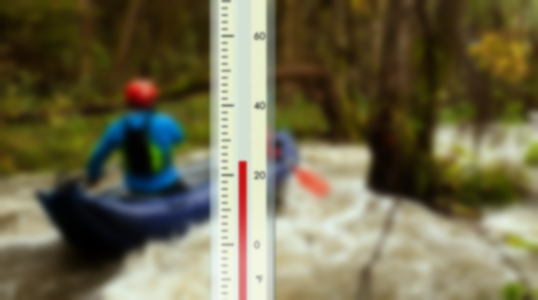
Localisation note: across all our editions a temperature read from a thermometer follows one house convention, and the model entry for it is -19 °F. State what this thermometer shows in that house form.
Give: 24 °F
